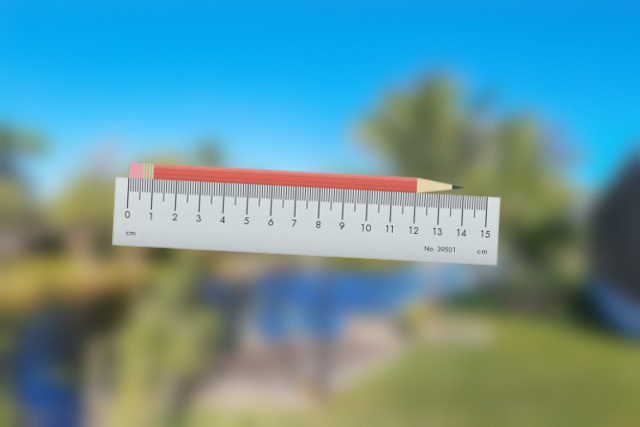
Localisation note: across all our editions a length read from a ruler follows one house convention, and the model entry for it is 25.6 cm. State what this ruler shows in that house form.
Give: 14 cm
